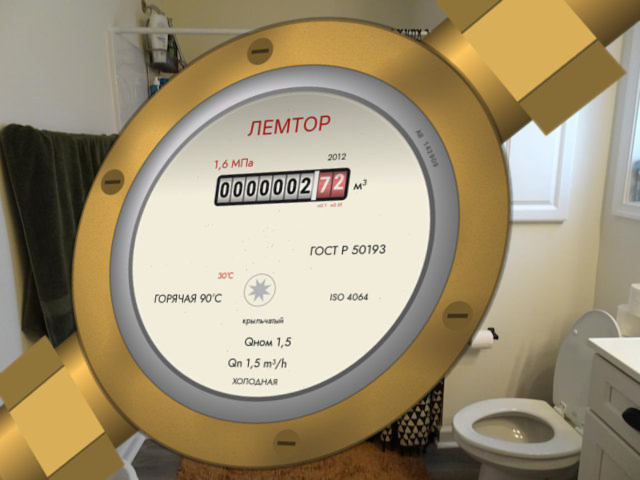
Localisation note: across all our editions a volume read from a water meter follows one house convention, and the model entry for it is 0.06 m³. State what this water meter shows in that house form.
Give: 2.72 m³
